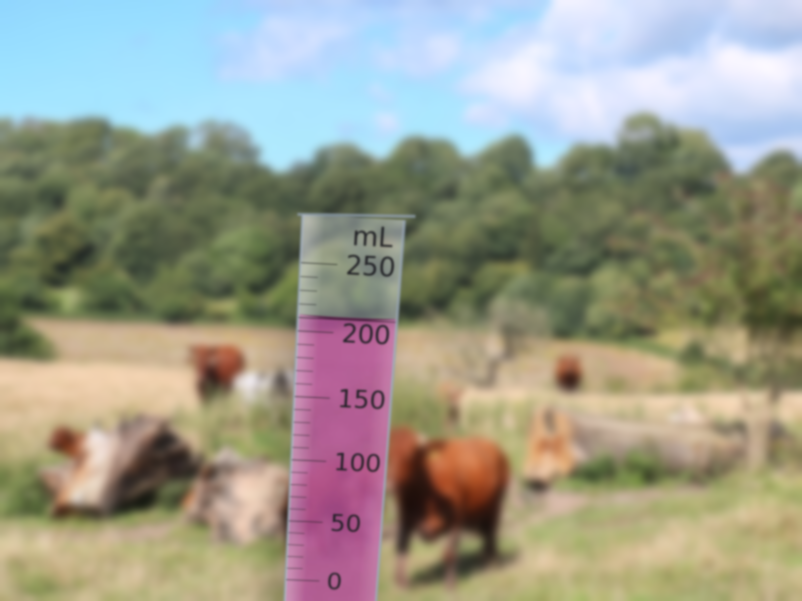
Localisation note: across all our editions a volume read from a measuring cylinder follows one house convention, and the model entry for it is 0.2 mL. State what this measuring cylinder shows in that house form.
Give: 210 mL
